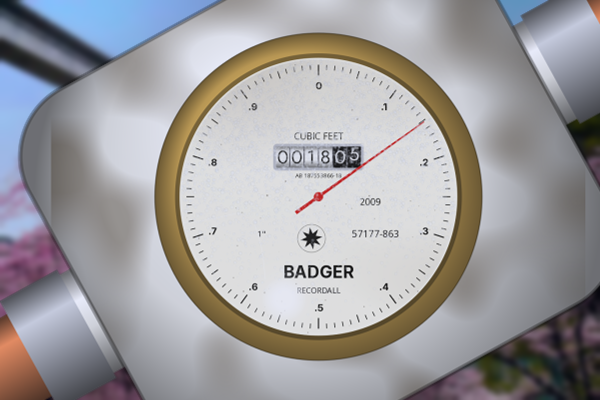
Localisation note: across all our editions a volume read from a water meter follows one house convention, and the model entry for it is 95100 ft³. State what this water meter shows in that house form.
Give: 1805.15 ft³
